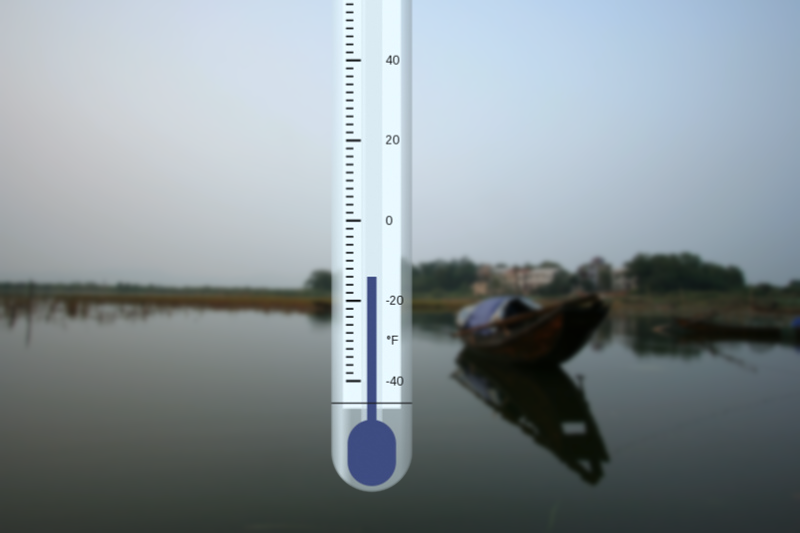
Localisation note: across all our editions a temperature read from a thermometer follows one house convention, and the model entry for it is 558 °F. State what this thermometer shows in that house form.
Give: -14 °F
